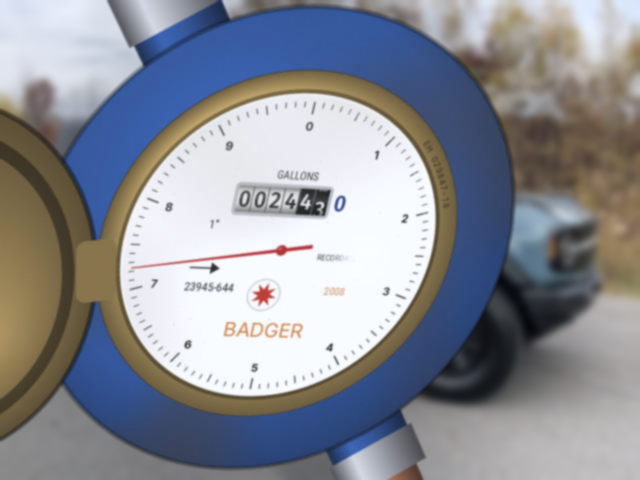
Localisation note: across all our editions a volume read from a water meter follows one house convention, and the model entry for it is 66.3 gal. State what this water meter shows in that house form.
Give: 24427.2 gal
